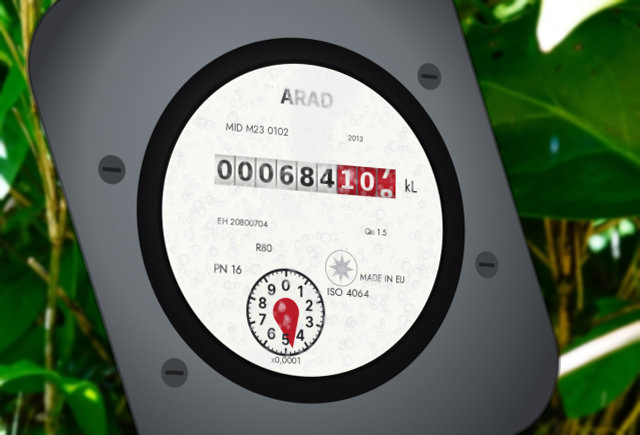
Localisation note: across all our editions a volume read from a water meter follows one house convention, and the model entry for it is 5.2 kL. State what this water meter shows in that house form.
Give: 684.1074 kL
